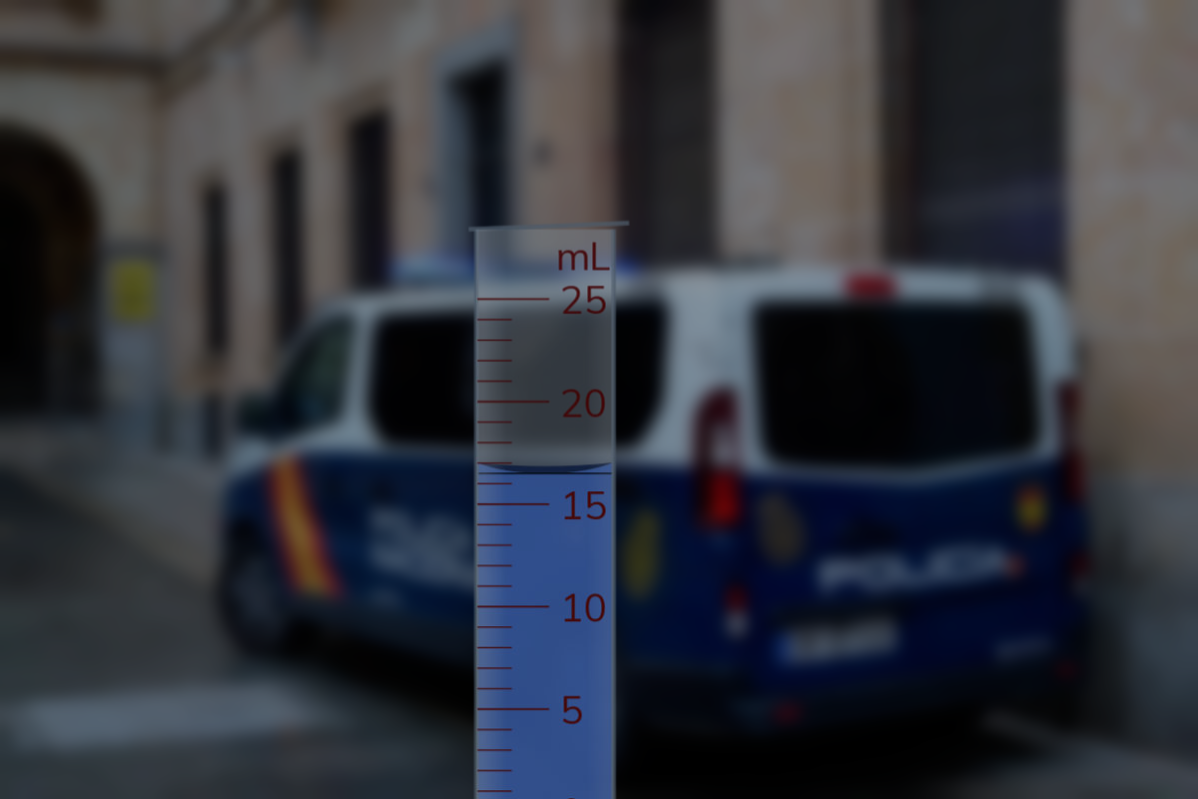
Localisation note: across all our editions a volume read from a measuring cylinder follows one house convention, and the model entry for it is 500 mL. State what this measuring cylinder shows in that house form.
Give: 16.5 mL
